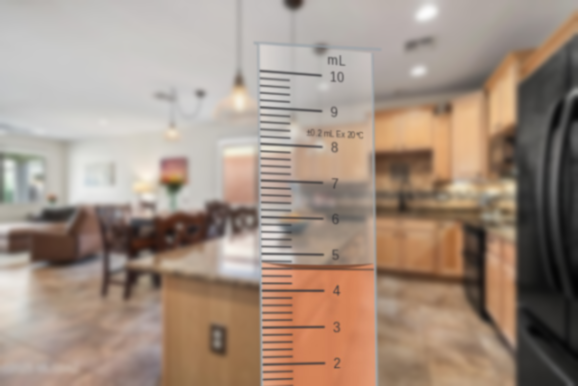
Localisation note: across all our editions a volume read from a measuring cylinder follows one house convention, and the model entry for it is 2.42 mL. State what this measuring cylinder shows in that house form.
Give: 4.6 mL
